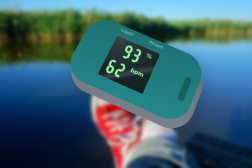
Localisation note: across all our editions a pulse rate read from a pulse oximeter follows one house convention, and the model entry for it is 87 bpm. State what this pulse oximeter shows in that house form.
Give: 62 bpm
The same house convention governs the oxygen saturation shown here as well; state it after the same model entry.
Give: 93 %
